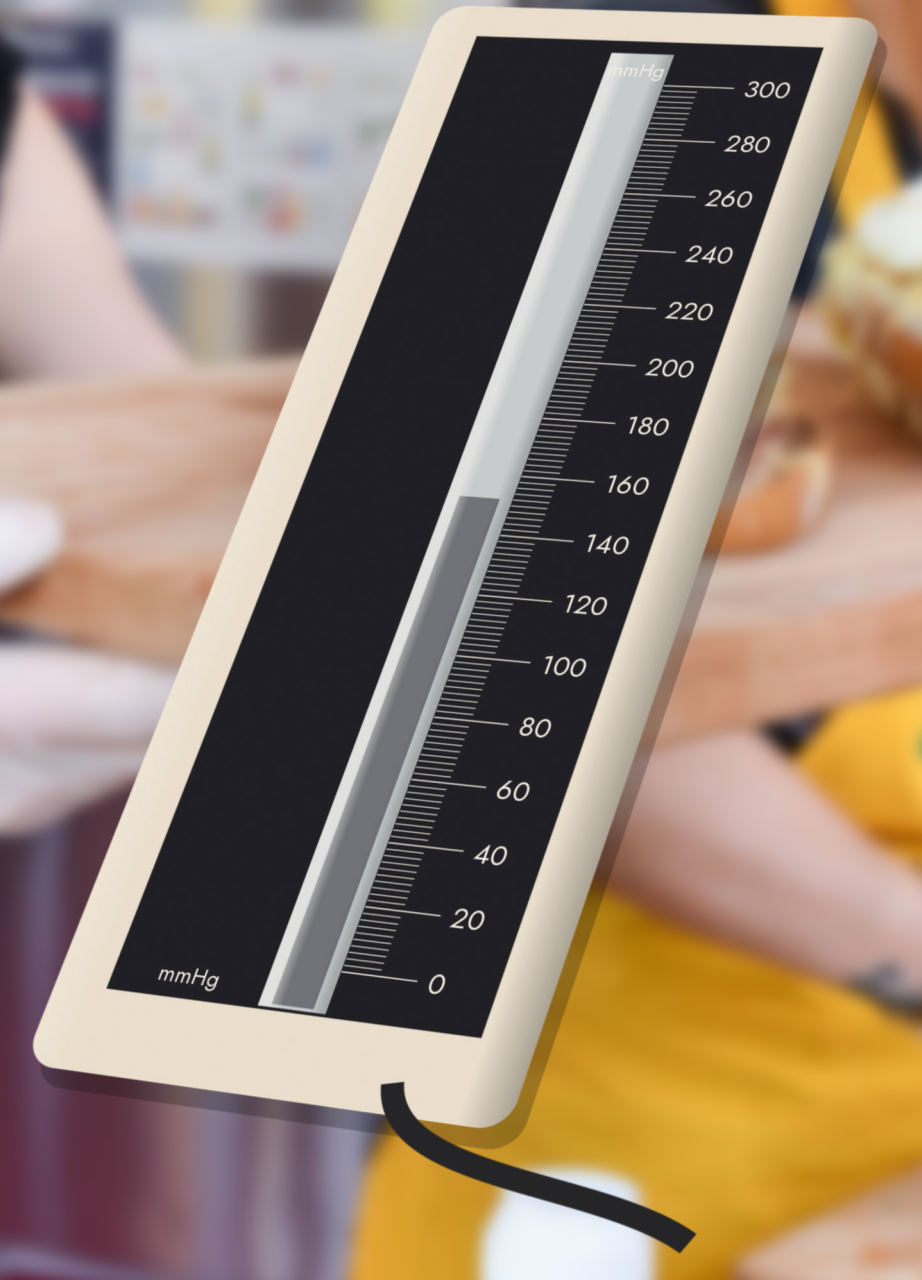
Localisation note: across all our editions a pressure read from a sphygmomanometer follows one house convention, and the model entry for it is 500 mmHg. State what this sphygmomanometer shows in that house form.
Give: 152 mmHg
